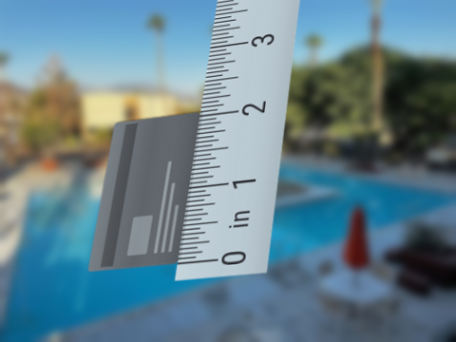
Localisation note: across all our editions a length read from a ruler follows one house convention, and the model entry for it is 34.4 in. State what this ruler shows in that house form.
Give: 2.0625 in
